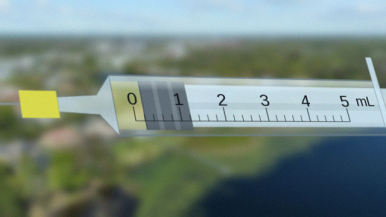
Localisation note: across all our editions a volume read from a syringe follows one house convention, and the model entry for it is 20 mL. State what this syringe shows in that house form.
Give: 0.2 mL
